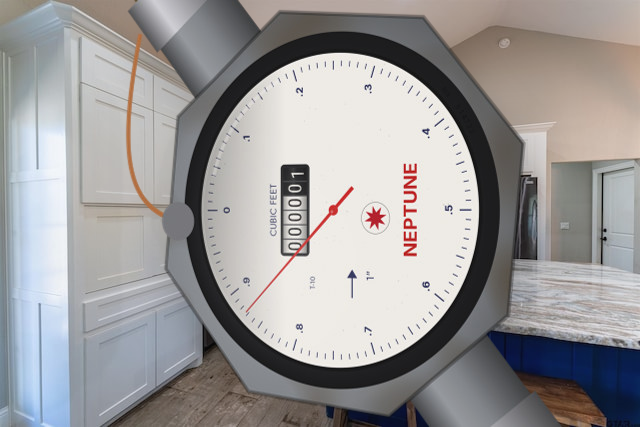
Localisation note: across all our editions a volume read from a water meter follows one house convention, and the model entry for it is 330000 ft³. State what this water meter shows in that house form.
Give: 0.87 ft³
